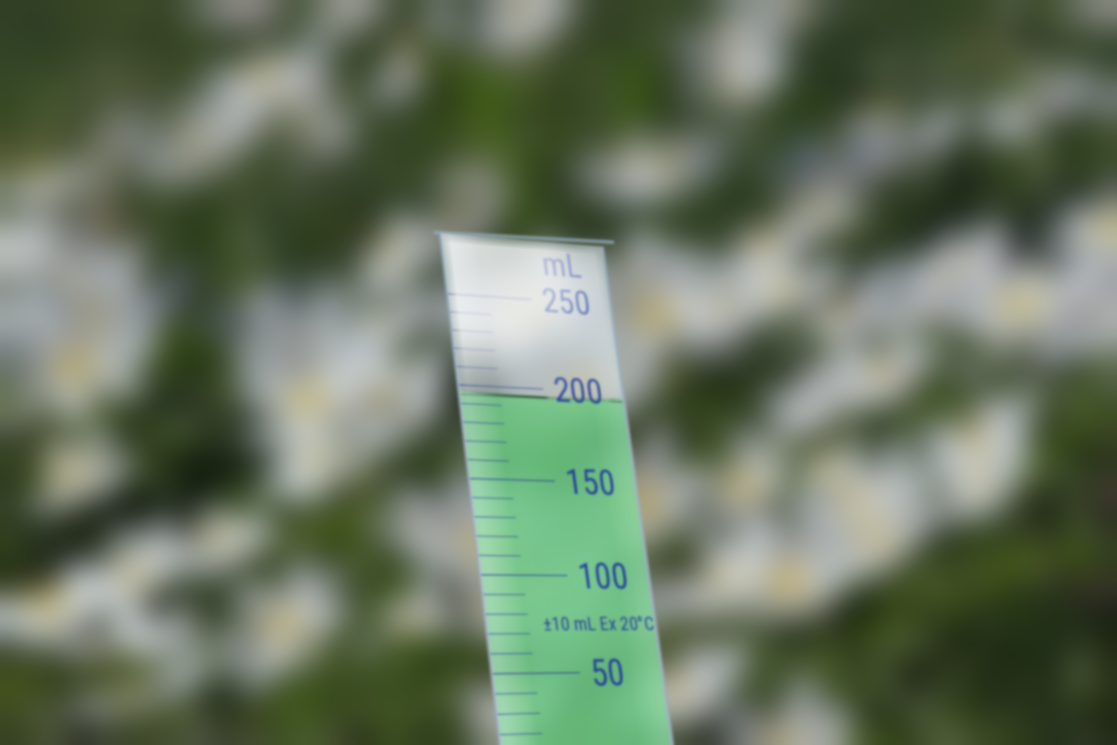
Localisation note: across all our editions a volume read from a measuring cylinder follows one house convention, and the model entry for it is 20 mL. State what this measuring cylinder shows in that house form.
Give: 195 mL
